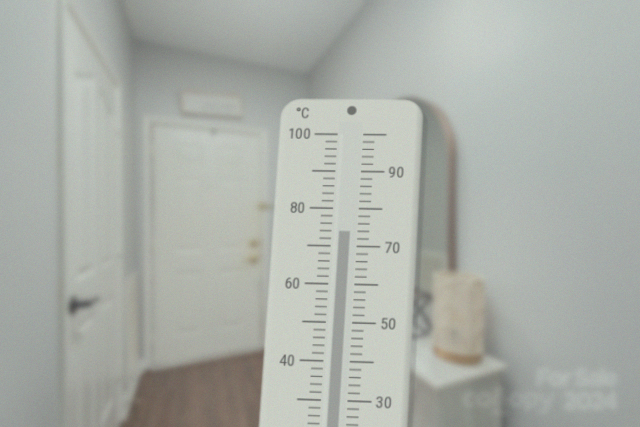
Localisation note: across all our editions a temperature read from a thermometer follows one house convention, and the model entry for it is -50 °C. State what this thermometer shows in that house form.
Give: 74 °C
